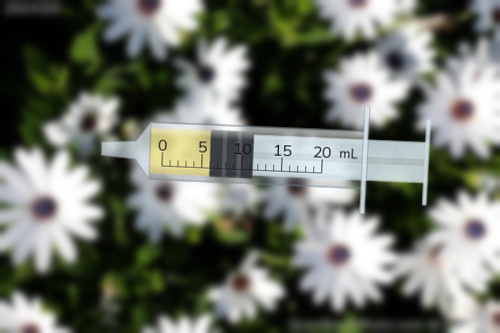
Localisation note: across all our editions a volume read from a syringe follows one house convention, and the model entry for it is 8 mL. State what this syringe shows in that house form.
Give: 6 mL
